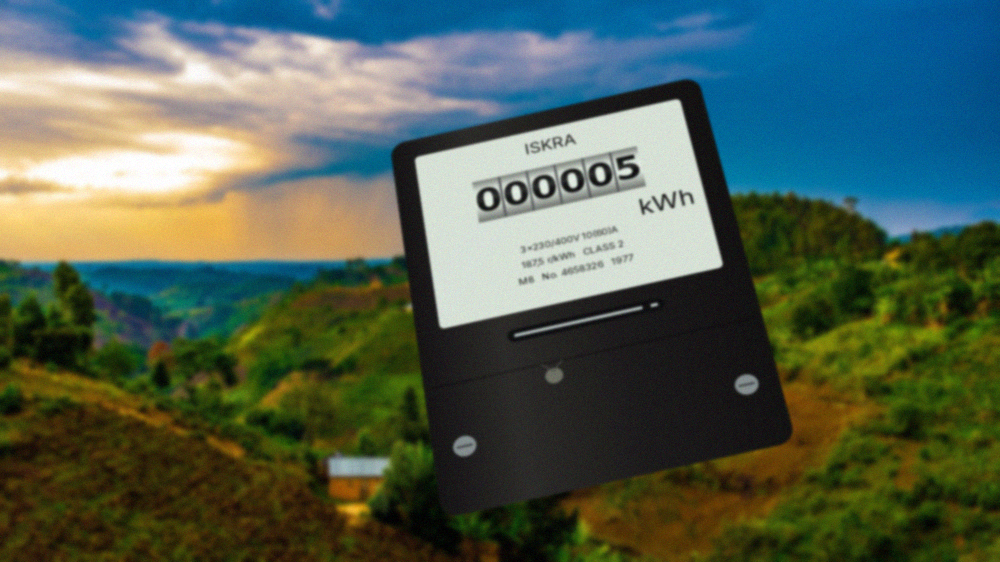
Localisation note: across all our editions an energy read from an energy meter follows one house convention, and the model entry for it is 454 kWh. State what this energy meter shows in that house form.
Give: 5 kWh
